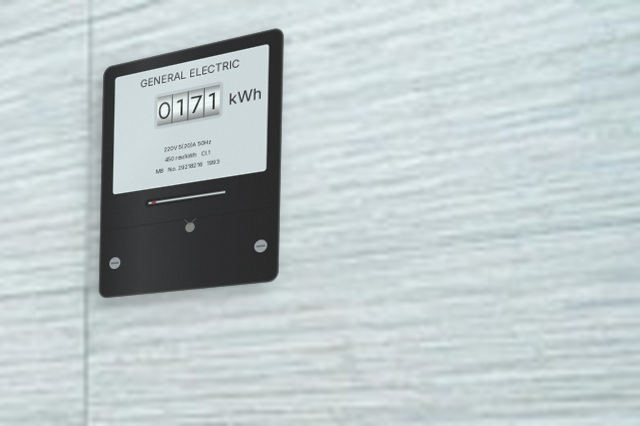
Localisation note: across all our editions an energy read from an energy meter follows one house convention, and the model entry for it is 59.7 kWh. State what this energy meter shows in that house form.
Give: 171 kWh
